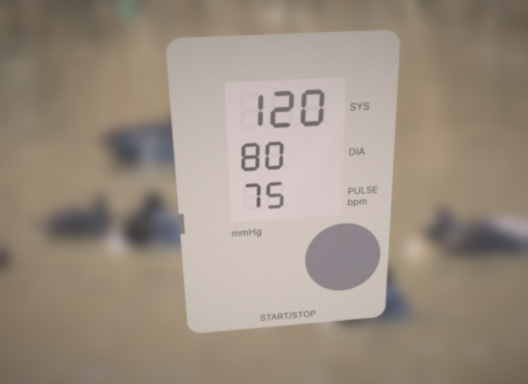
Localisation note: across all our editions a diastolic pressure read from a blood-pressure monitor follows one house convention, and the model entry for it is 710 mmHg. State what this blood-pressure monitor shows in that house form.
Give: 80 mmHg
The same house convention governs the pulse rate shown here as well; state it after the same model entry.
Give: 75 bpm
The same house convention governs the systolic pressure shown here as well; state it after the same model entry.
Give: 120 mmHg
